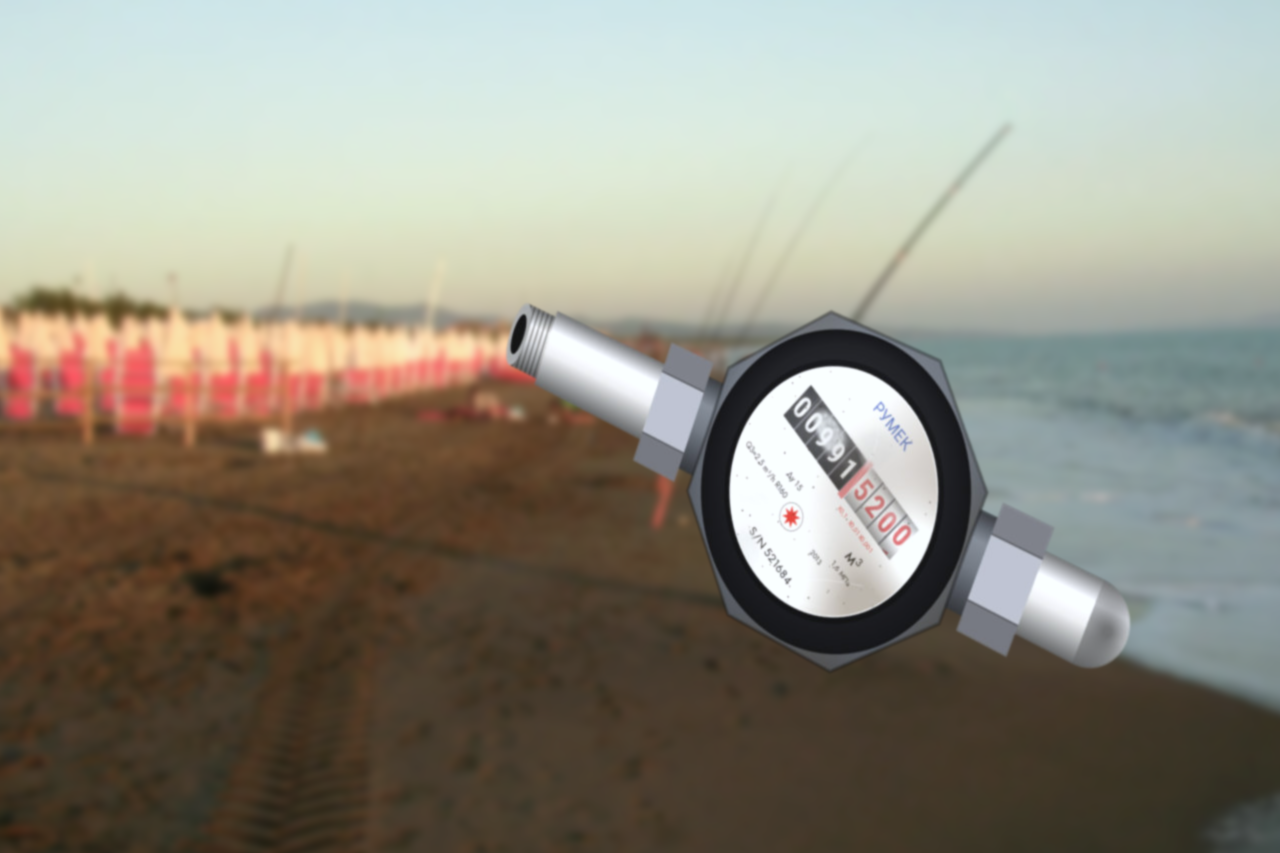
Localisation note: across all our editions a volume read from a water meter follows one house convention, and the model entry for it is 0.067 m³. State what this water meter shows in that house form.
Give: 991.5200 m³
